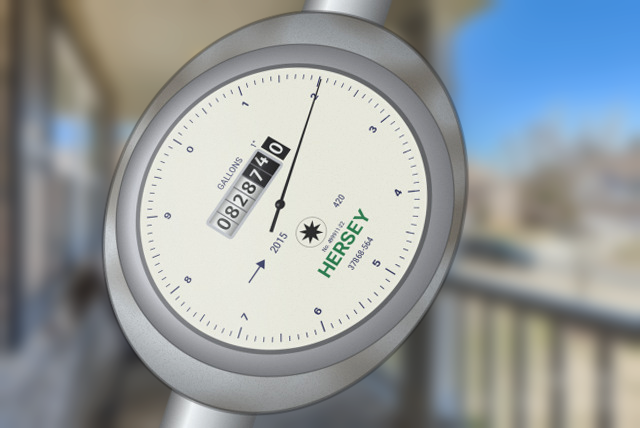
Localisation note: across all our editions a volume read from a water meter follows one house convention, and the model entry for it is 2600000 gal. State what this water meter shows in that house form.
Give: 828742.0 gal
